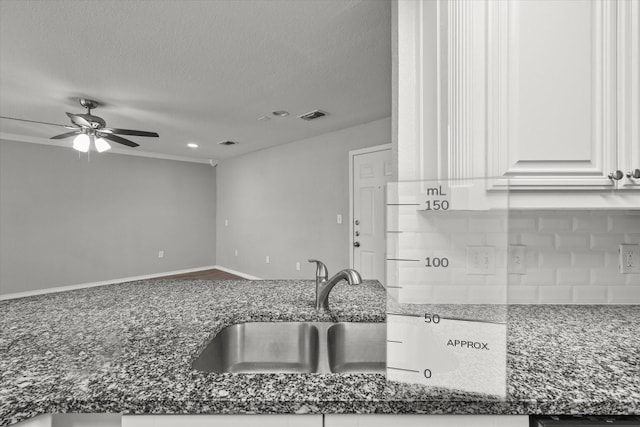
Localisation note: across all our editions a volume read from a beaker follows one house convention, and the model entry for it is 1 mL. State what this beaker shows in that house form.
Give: 50 mL
